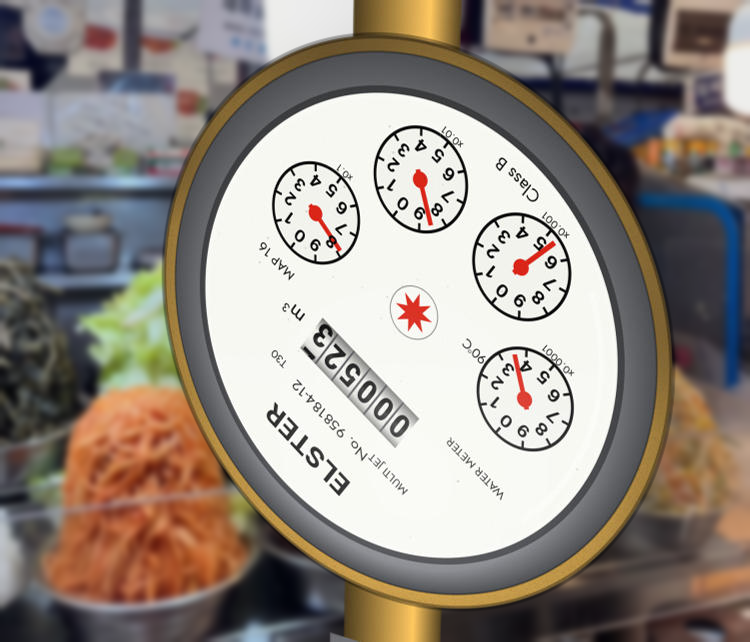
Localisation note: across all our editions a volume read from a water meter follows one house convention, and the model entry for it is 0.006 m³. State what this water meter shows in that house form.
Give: 522.7853 m³
